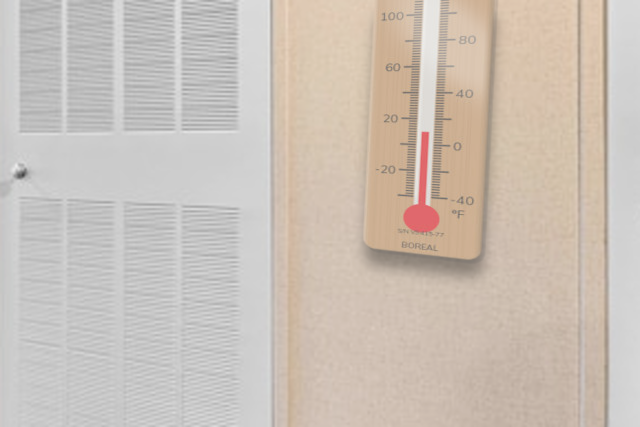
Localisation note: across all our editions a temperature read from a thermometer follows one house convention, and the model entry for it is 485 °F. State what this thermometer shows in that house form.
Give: 10 °F
